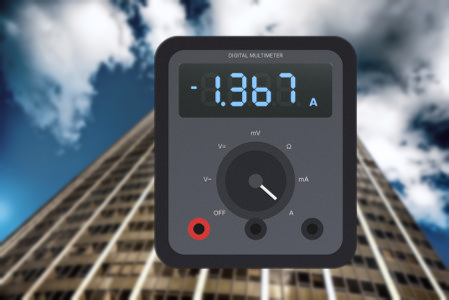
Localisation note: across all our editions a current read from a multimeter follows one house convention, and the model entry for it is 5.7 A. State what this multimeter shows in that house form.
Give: -1.367 A
